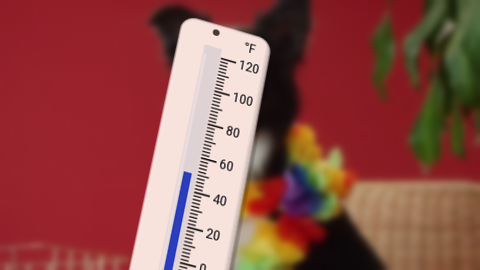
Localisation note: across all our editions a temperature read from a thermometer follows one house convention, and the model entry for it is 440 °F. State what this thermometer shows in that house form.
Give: 50 °F
